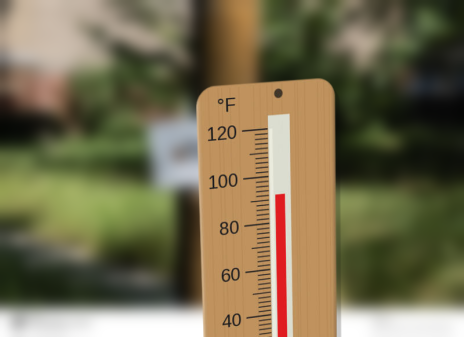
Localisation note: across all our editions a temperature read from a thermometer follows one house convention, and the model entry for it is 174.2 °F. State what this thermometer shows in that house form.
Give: 92 °F
